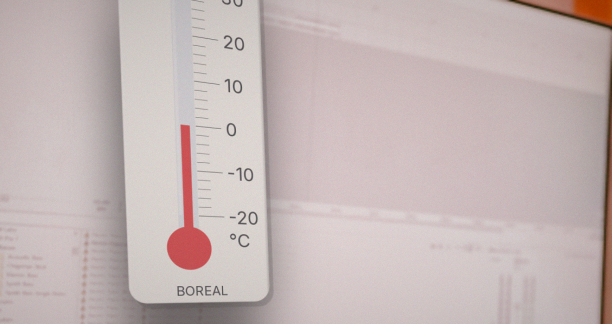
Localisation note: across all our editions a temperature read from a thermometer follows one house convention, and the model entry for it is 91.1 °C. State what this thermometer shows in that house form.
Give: 0 °C
